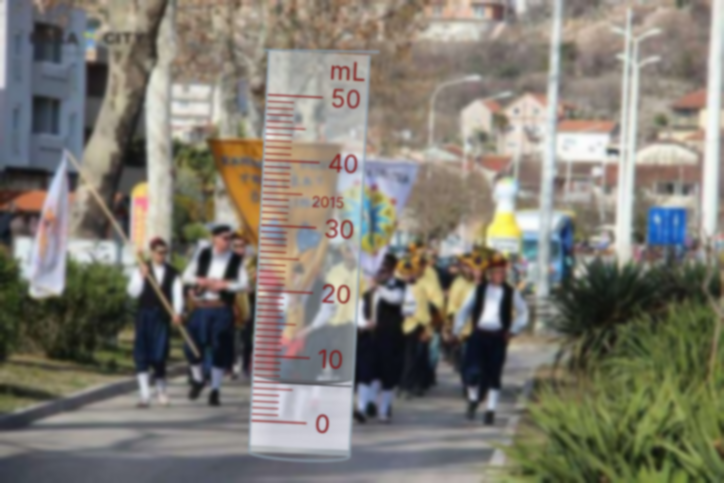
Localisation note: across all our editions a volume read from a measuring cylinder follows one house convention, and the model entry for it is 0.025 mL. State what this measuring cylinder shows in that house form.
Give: 6 mL
